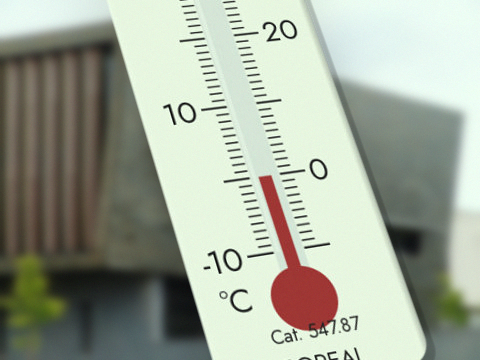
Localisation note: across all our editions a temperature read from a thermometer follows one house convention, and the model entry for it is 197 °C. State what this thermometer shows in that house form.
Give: 0 °C
